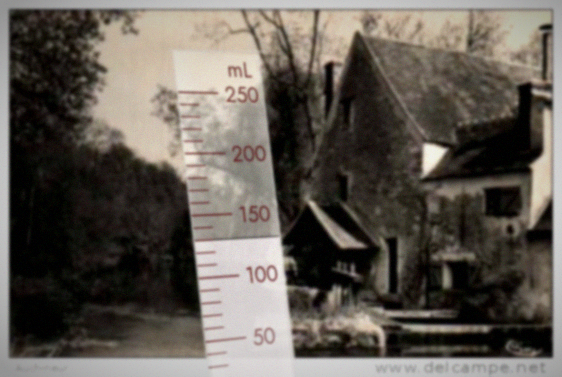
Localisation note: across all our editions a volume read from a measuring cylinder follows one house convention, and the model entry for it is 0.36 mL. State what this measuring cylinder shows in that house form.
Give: 130 mL
